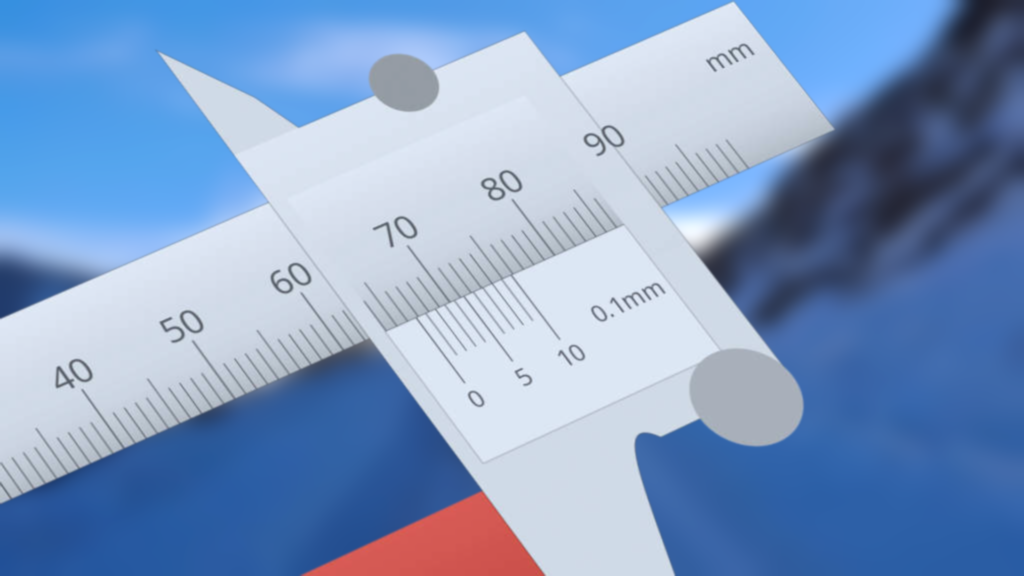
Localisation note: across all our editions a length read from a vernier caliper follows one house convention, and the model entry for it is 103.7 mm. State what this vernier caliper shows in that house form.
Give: 66.8 mm
